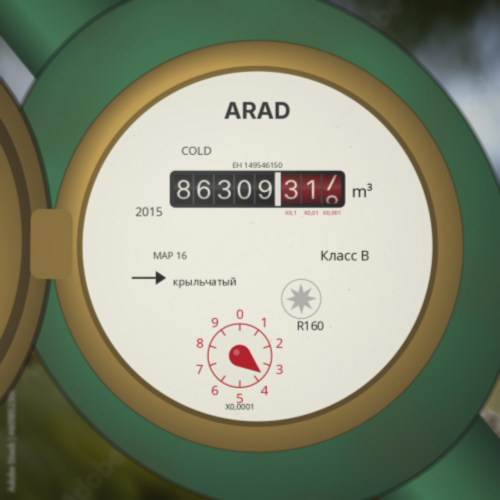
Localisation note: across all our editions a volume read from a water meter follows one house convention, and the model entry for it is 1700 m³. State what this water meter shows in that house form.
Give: 86309.3173 m³
